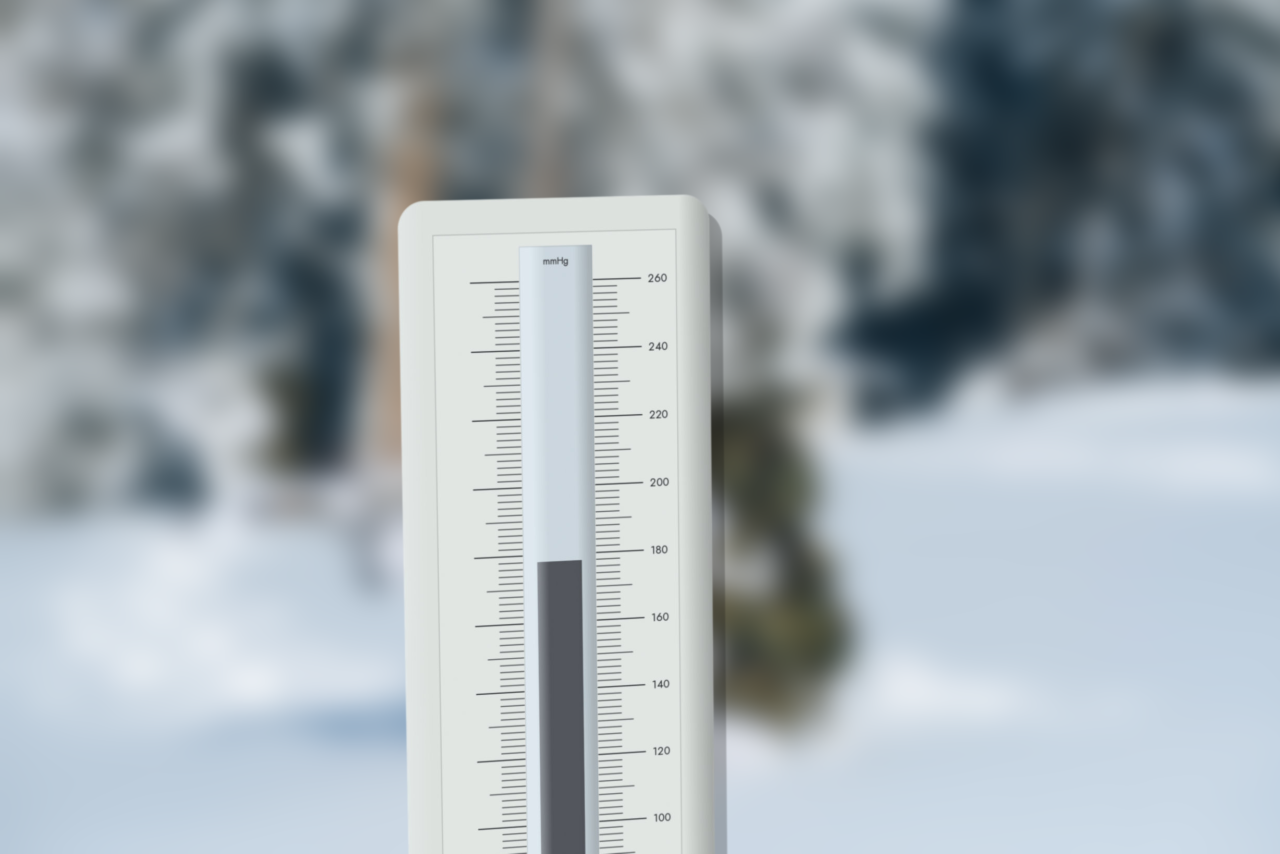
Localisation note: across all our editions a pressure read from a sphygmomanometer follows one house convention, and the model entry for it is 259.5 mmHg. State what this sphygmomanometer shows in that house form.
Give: 178 mmHg
